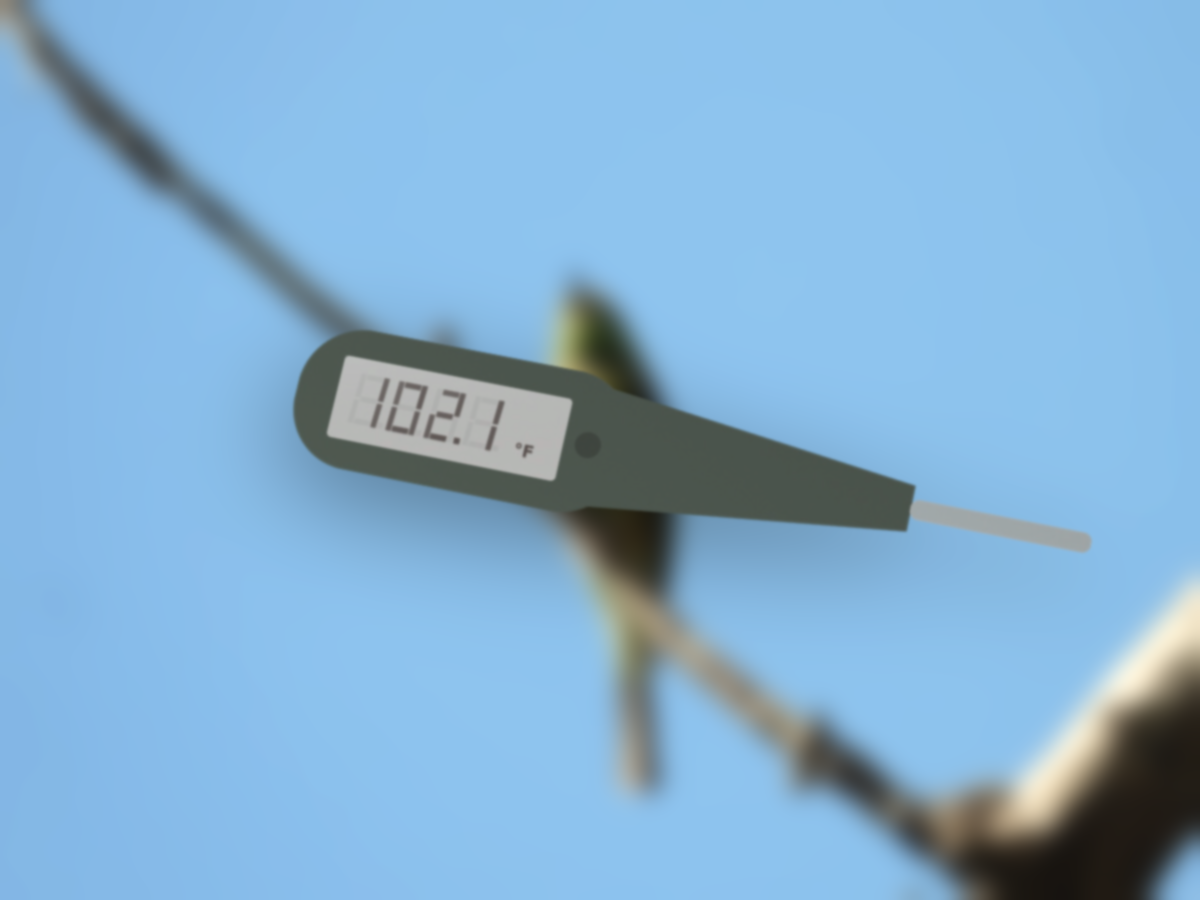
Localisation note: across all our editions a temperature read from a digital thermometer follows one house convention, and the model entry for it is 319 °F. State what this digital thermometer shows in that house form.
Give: 102.1 °F
